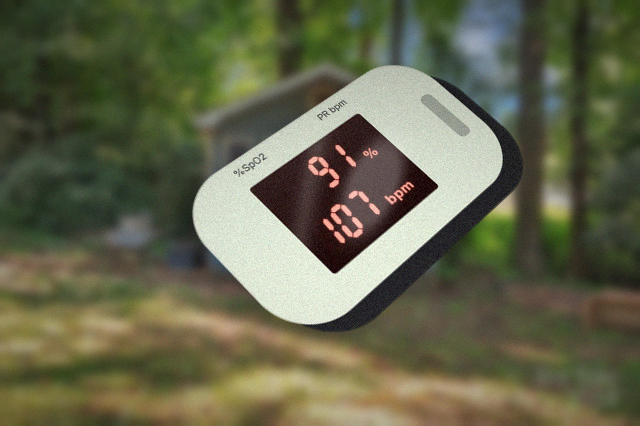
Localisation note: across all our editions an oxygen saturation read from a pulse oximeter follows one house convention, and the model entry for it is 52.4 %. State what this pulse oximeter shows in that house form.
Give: 91 %
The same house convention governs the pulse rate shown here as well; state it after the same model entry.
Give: 107 bpm
